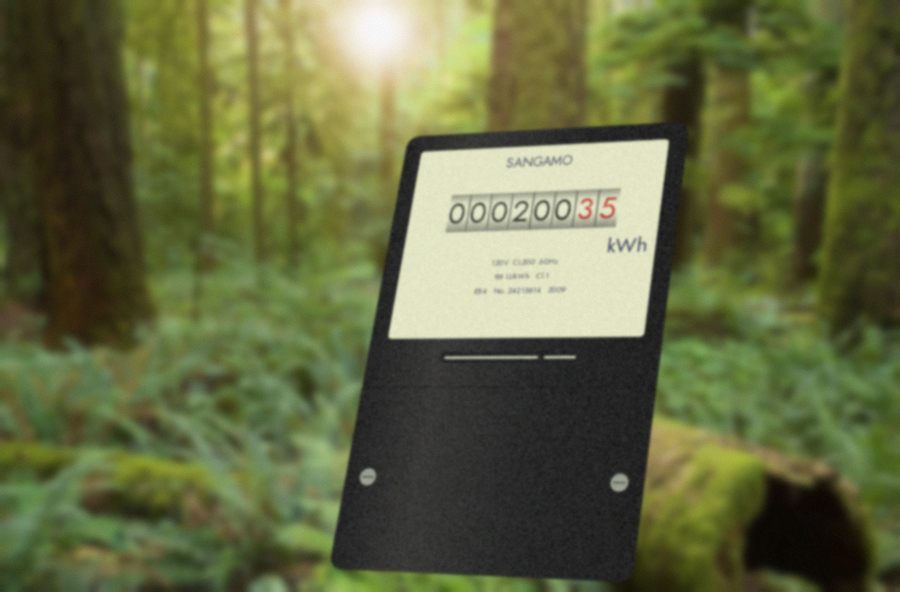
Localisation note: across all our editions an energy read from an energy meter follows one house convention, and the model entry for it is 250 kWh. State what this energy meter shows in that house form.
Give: 200.35 kWh
